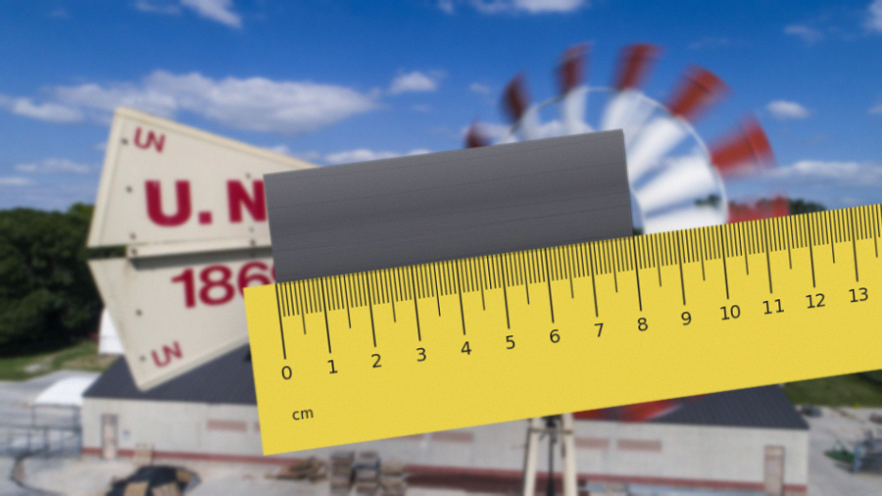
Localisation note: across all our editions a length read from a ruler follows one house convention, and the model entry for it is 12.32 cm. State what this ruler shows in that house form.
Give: 8 cm
